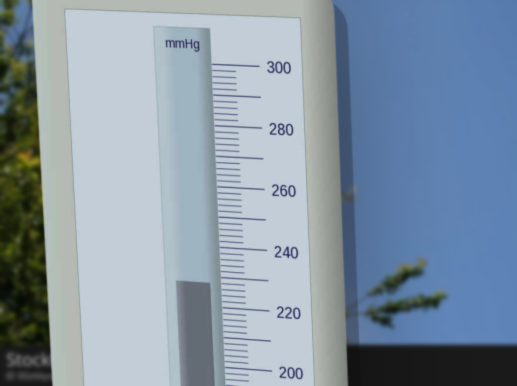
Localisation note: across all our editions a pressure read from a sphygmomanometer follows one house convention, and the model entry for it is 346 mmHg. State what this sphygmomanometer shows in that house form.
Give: 228 mmHg
